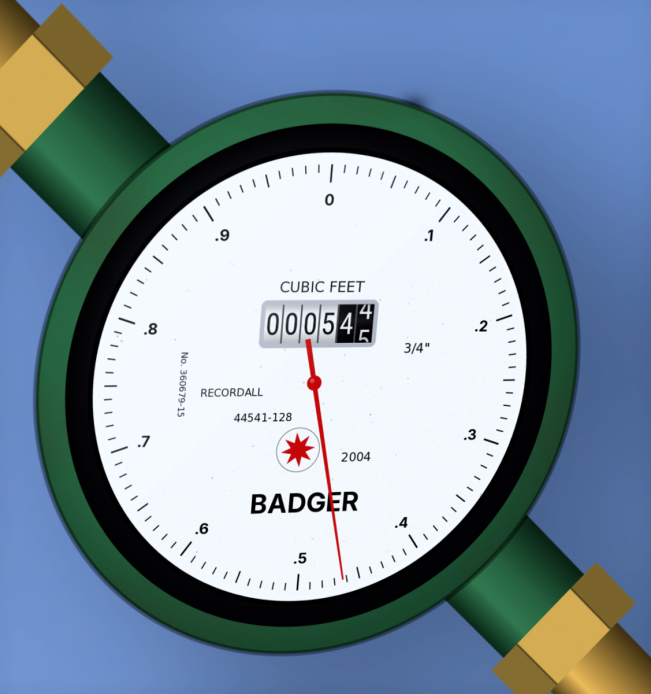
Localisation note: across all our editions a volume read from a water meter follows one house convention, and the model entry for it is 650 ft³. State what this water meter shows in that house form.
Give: 544.46 ft³
